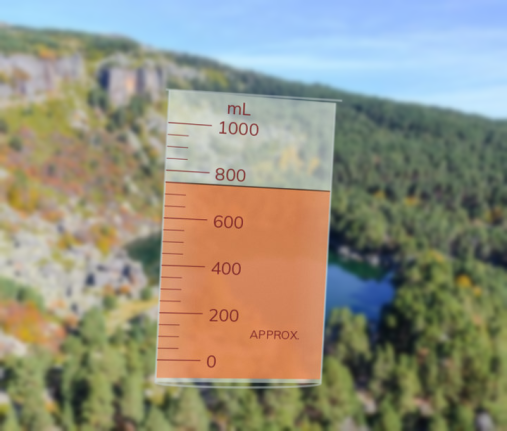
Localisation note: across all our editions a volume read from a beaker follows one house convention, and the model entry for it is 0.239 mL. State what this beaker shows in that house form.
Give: 750 mL
